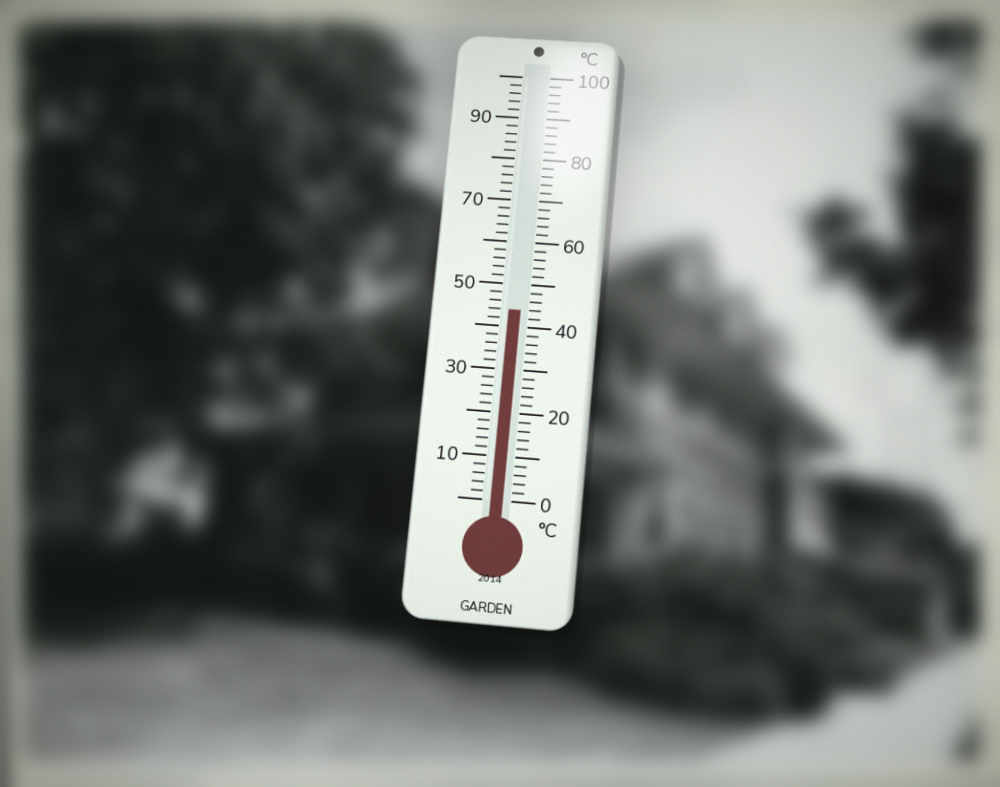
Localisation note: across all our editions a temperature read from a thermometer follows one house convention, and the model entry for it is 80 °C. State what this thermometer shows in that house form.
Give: 44 °C
